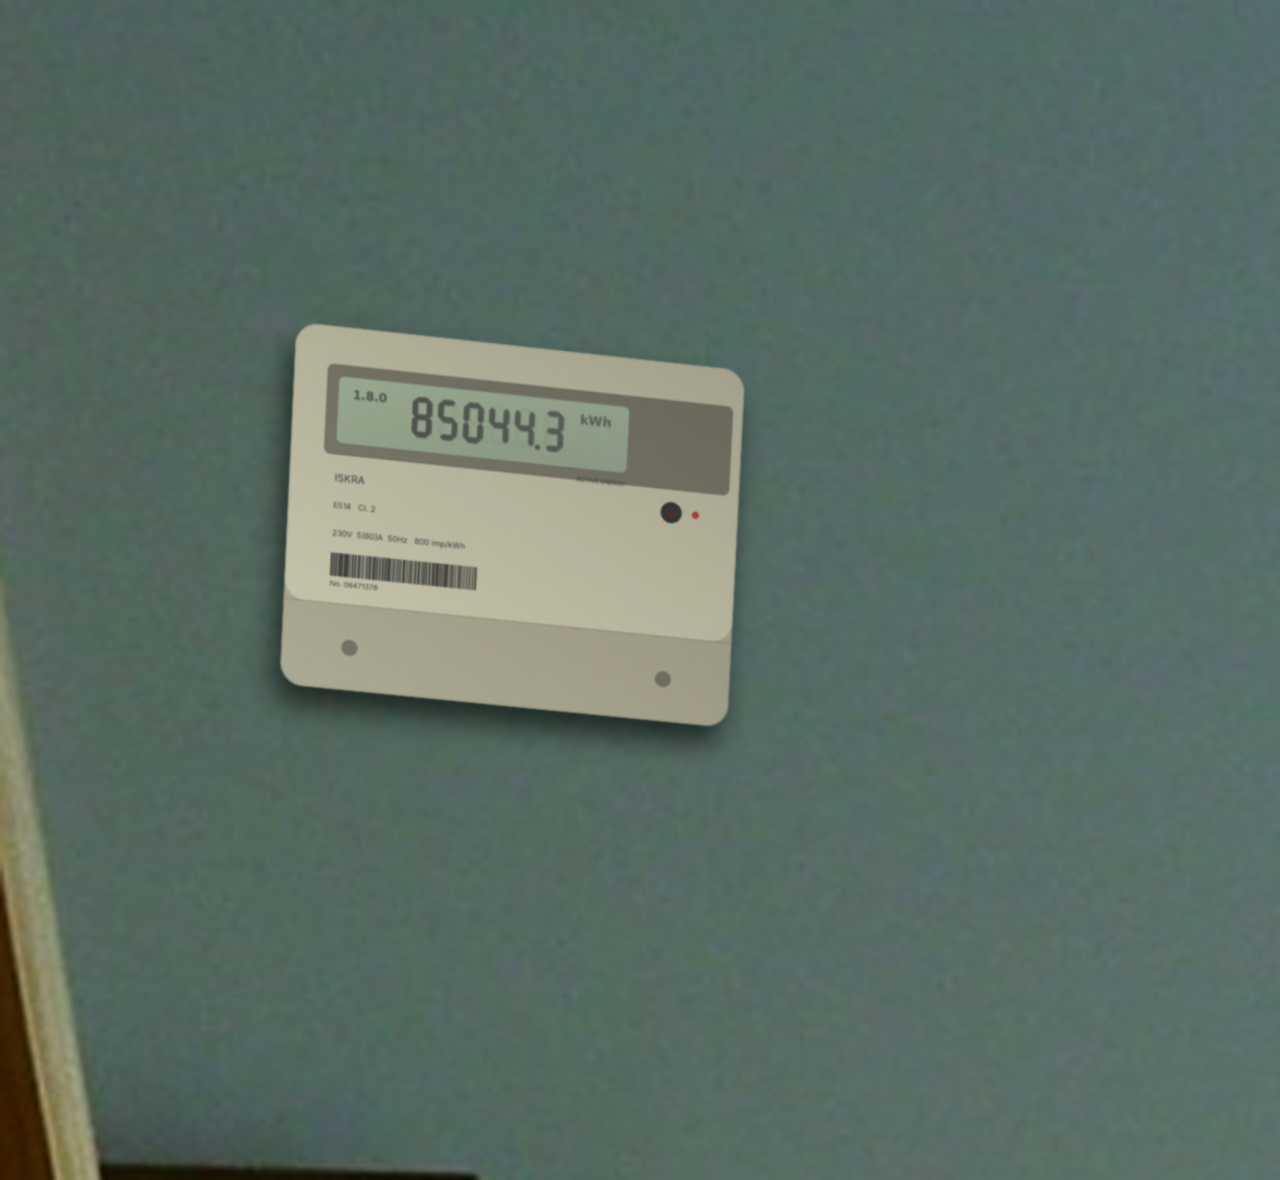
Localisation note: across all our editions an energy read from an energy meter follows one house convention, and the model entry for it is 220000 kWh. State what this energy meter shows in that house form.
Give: 85044.3 kWh
